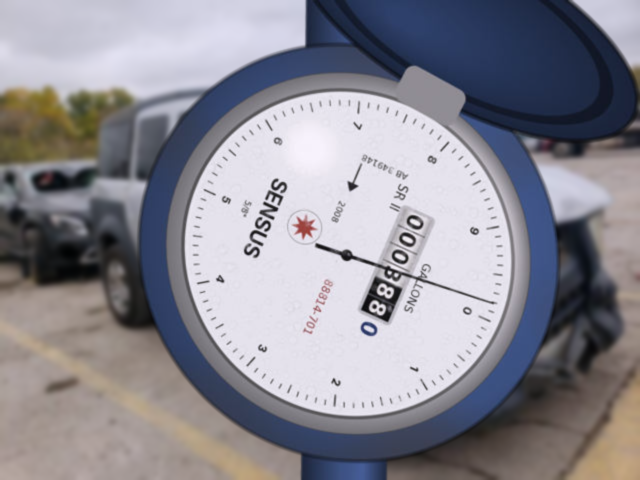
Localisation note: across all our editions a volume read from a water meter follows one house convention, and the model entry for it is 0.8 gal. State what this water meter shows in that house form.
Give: 3879.8 gal
